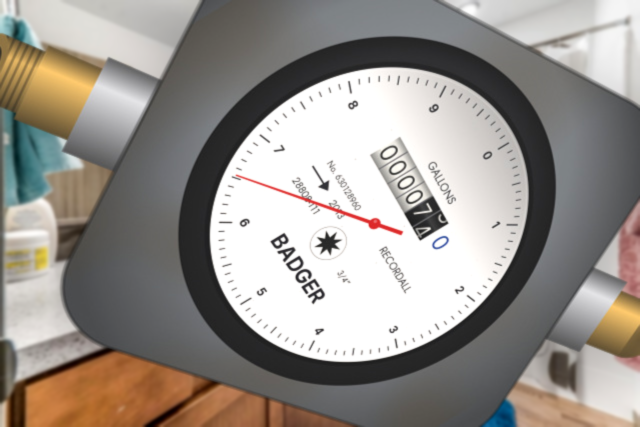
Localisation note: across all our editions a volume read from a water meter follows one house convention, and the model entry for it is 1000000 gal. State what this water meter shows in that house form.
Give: 736.5 gal
